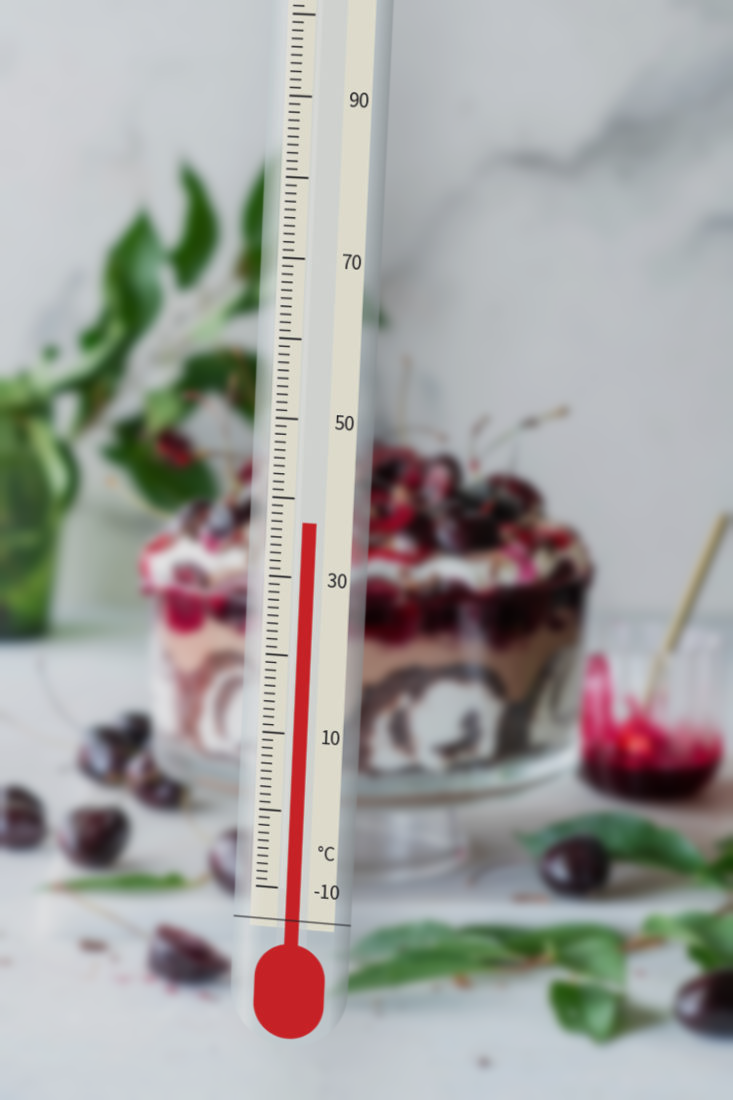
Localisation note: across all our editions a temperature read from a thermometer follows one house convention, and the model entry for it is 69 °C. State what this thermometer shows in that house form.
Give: 37 °C
